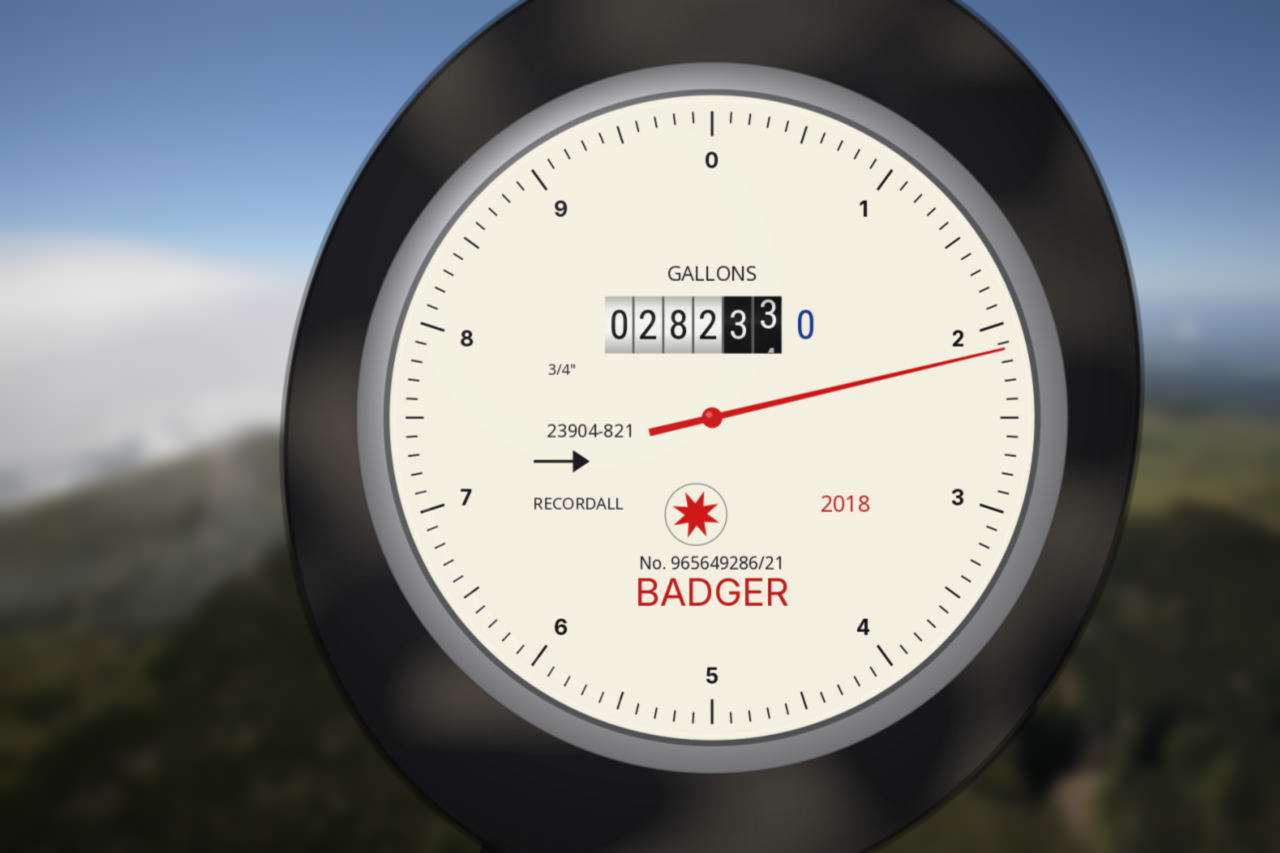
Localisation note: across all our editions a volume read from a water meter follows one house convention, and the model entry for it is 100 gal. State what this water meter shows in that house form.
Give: 282332.1 gal
